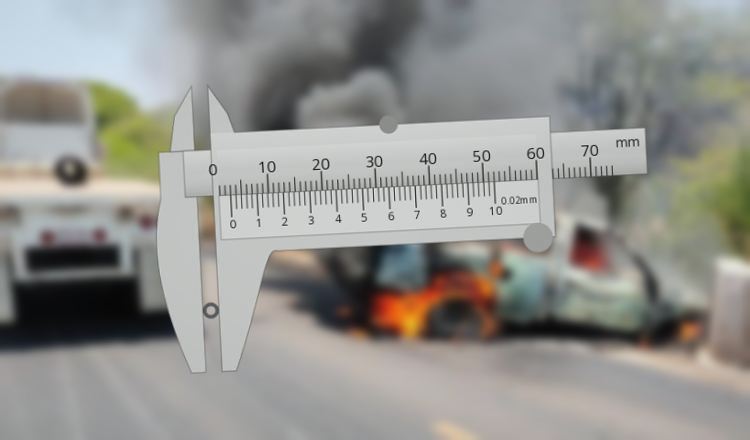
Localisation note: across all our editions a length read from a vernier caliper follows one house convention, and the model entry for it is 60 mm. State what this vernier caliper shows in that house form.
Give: 3.0 mm
